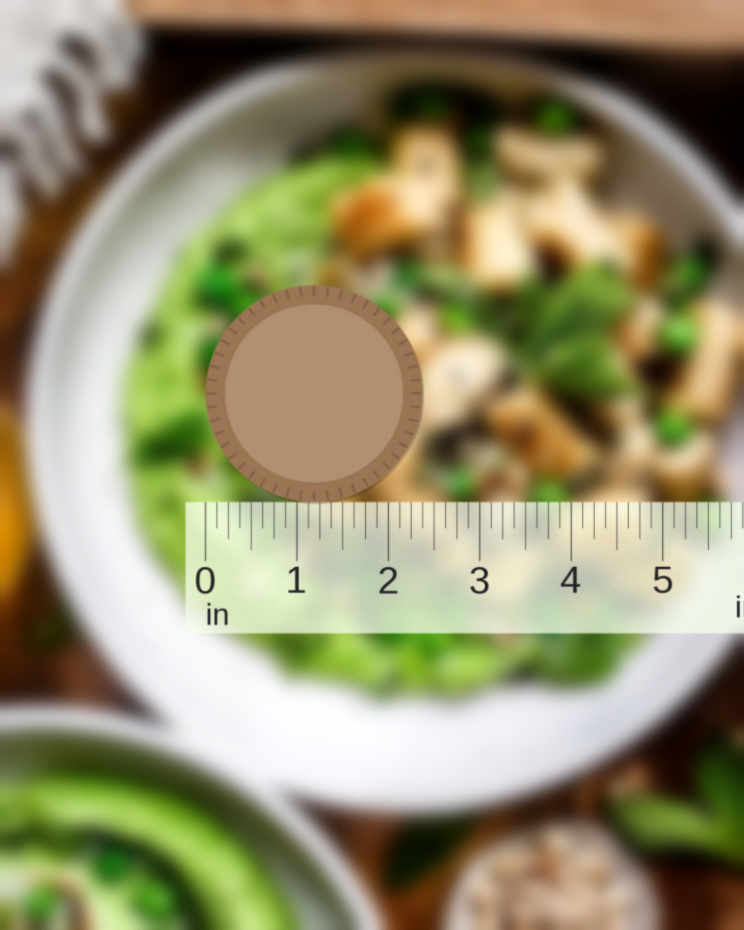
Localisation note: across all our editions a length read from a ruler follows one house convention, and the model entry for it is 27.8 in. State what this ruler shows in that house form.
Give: 2.375 in
